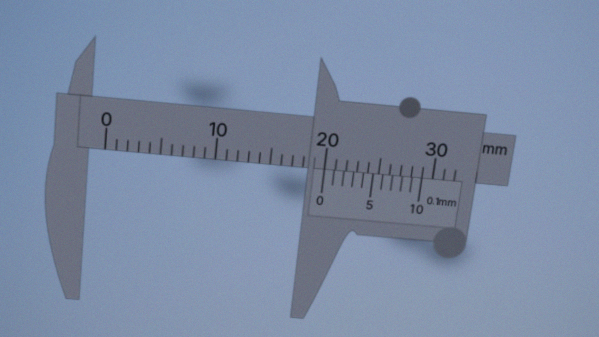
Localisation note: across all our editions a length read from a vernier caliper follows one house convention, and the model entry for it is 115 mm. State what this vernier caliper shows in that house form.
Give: 20.0 mm
